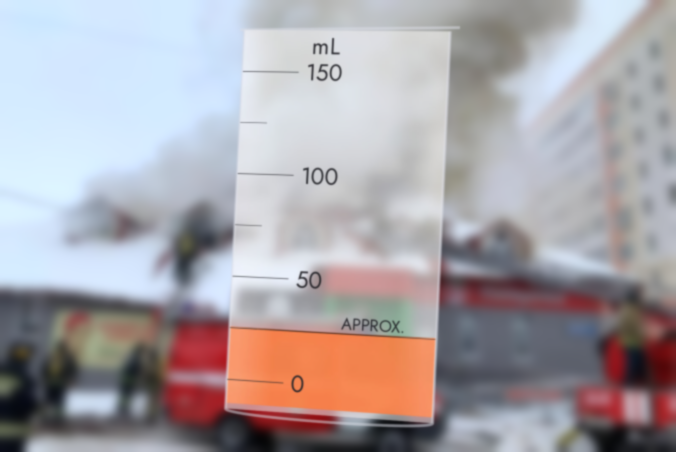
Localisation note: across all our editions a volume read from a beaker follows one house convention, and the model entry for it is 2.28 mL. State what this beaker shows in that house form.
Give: 25 mL
